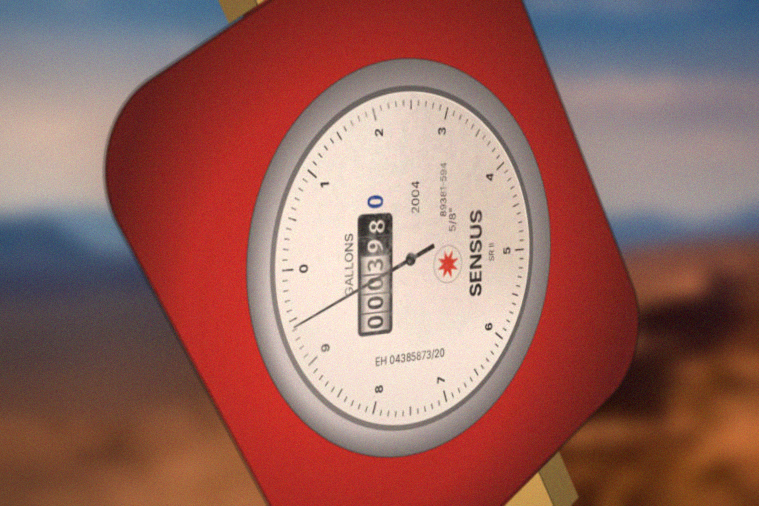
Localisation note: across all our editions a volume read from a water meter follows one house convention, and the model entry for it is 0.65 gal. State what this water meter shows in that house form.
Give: 3979.4 gal
